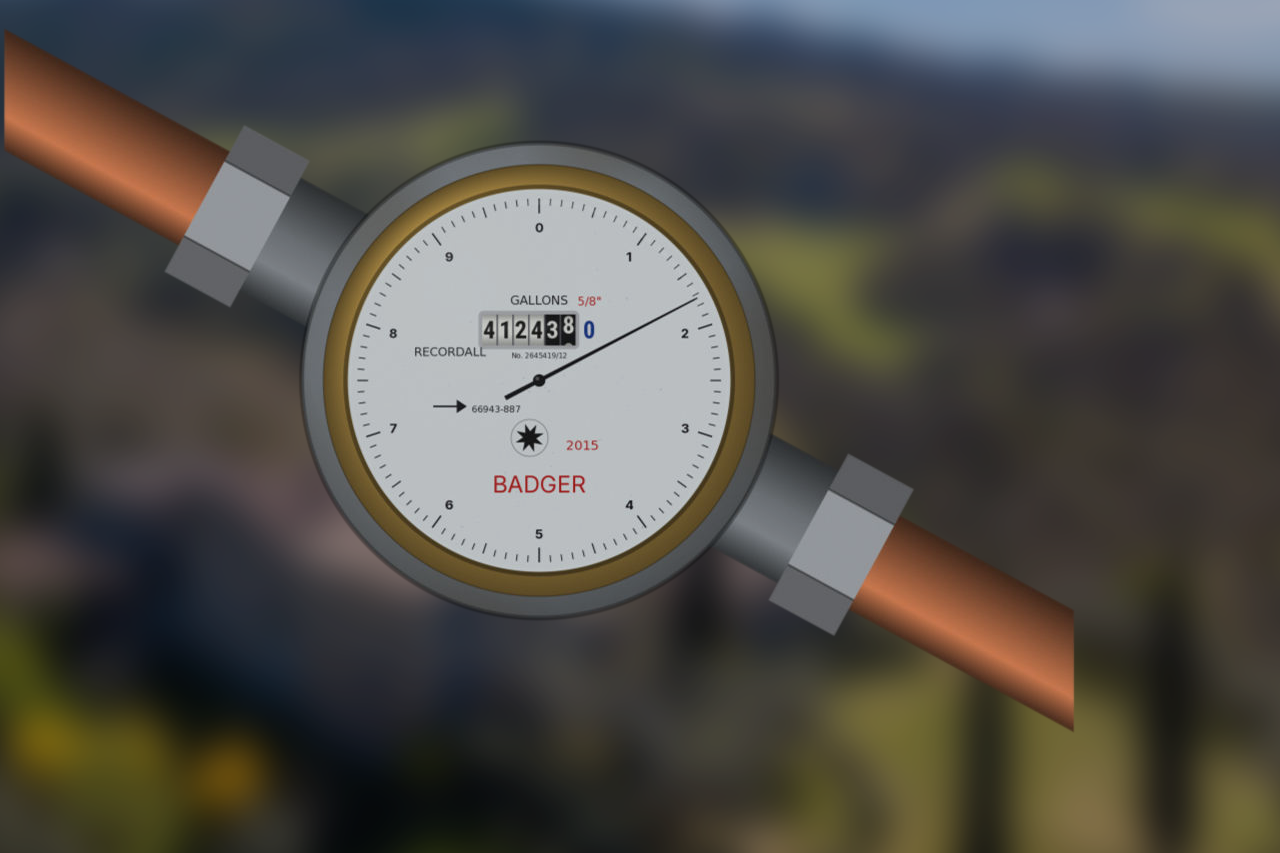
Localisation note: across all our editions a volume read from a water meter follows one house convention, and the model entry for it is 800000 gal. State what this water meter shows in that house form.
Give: 4124381.7 gal
